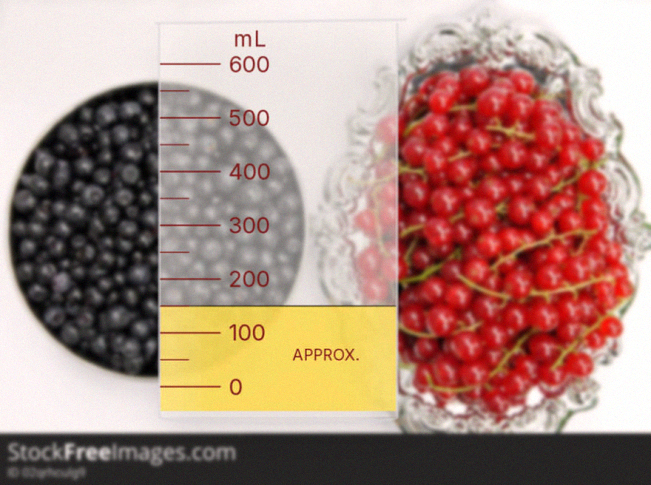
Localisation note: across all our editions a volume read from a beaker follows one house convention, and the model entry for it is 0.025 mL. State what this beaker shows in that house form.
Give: 150 mL
